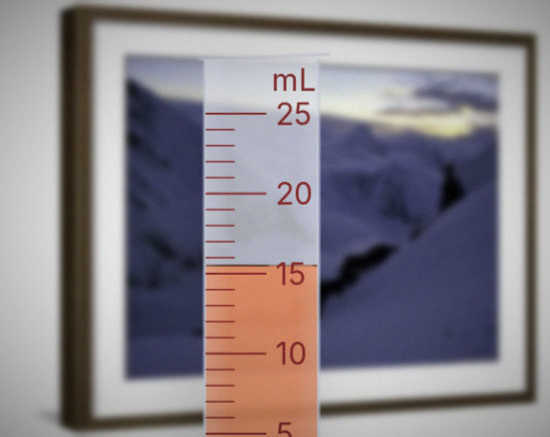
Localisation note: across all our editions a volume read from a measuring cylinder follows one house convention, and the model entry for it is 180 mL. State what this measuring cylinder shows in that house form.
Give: 15.5 mL
